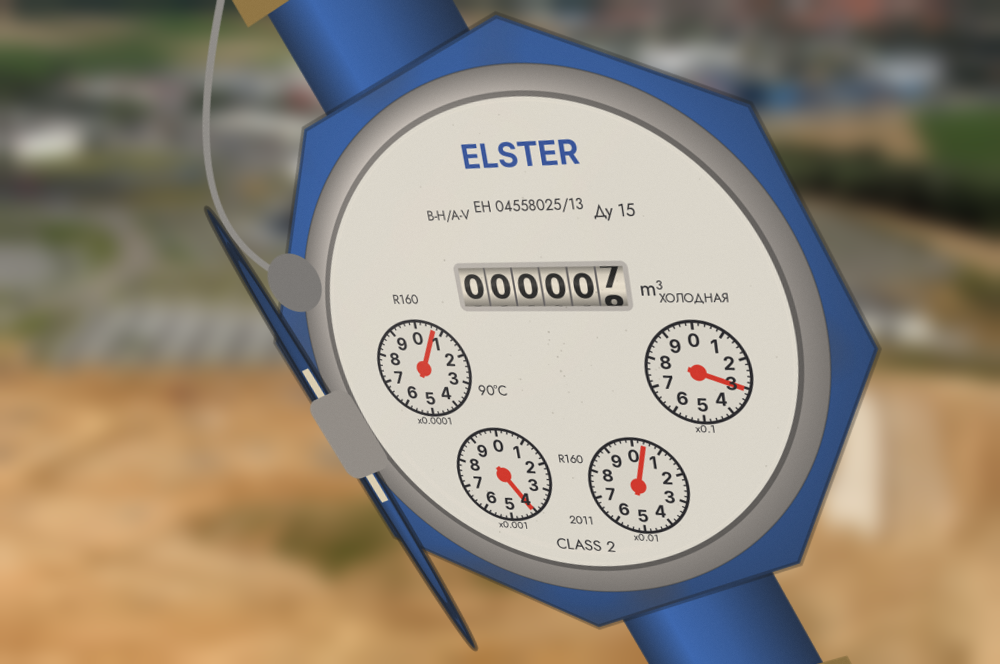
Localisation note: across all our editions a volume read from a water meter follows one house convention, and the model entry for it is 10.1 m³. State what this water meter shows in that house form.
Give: 7.3040 m³
